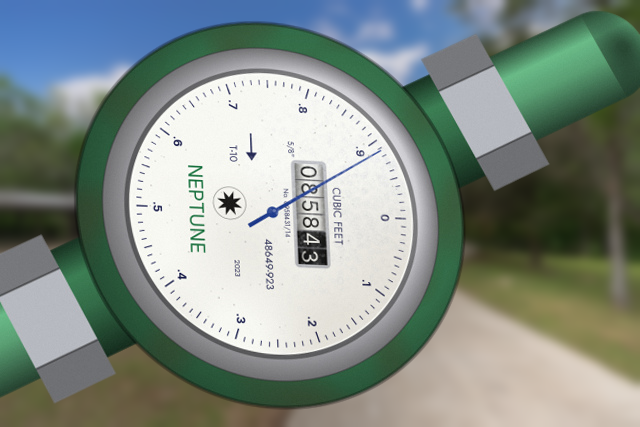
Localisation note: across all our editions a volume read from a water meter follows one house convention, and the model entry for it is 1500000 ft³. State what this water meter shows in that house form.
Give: 85842.91 ft³
